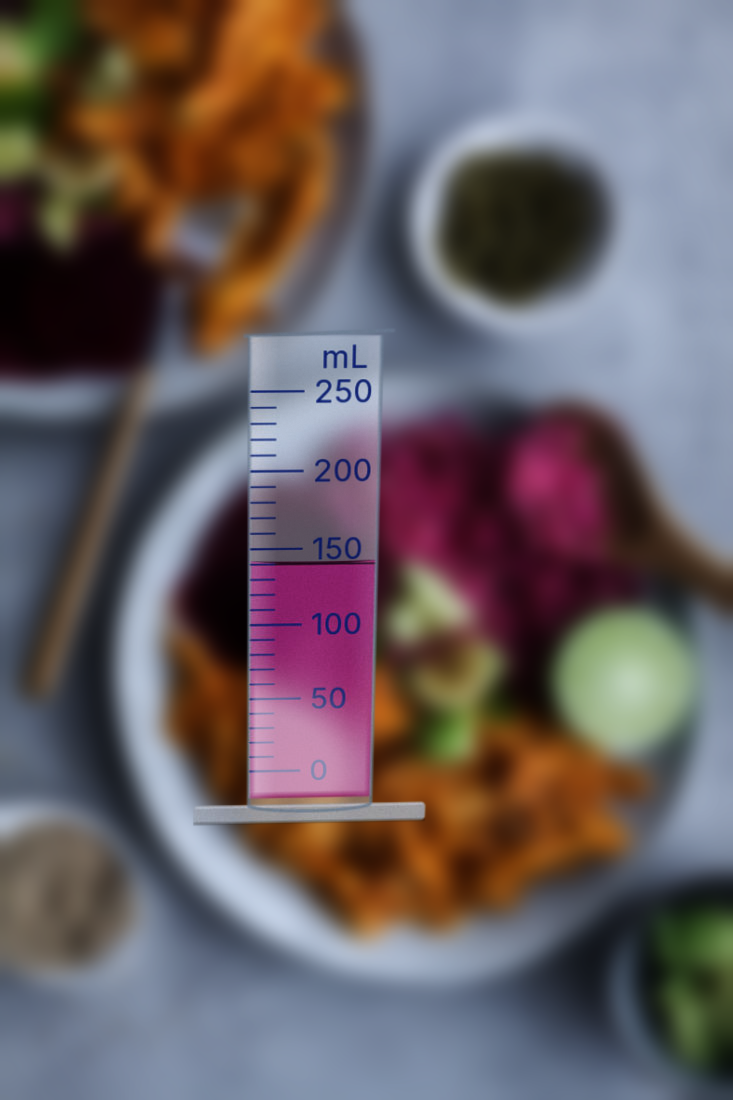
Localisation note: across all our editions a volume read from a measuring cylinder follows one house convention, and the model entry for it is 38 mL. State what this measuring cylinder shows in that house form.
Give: 140 mL
